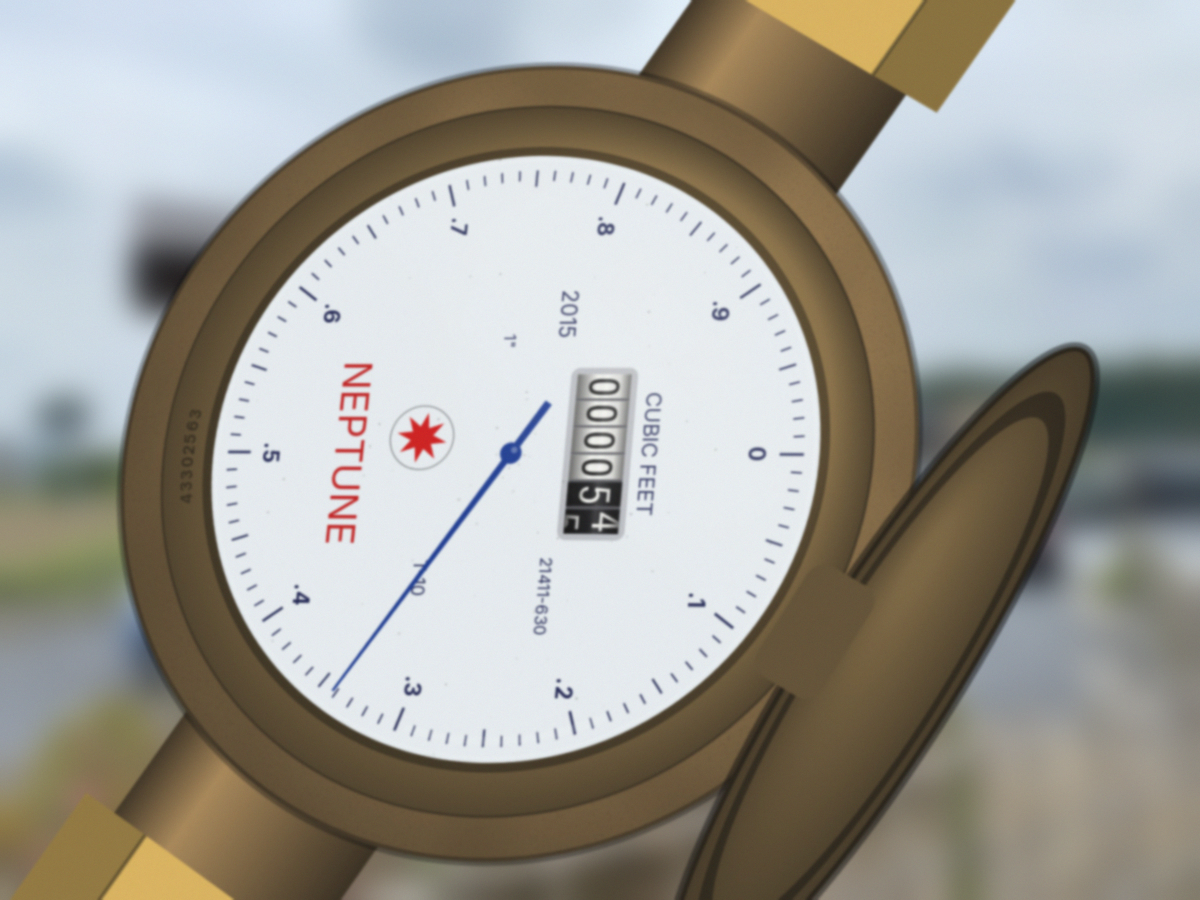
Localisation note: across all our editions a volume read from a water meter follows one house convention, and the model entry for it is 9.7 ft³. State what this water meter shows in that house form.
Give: 54.34 ft³
